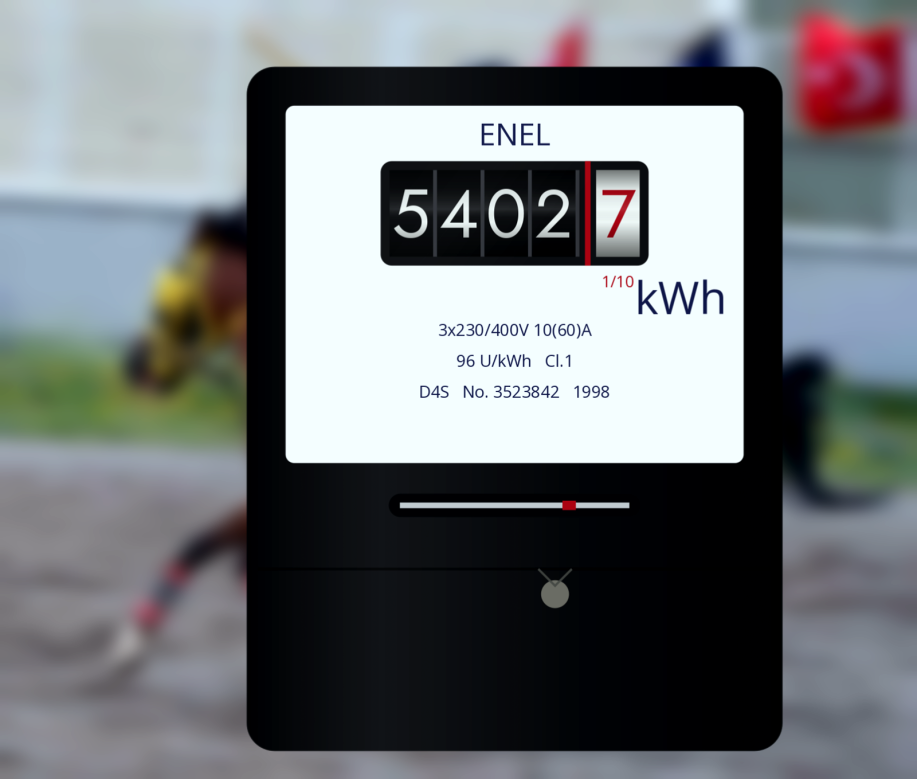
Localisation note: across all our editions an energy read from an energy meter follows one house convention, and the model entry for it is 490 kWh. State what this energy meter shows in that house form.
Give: 5402.7 kWh
